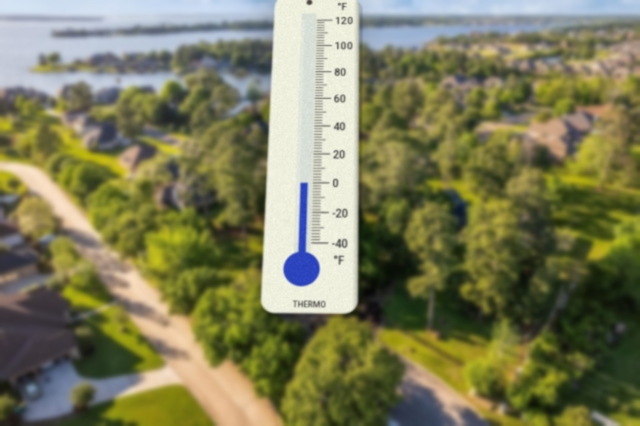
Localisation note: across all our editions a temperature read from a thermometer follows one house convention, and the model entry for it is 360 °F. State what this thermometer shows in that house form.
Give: 0 °F
